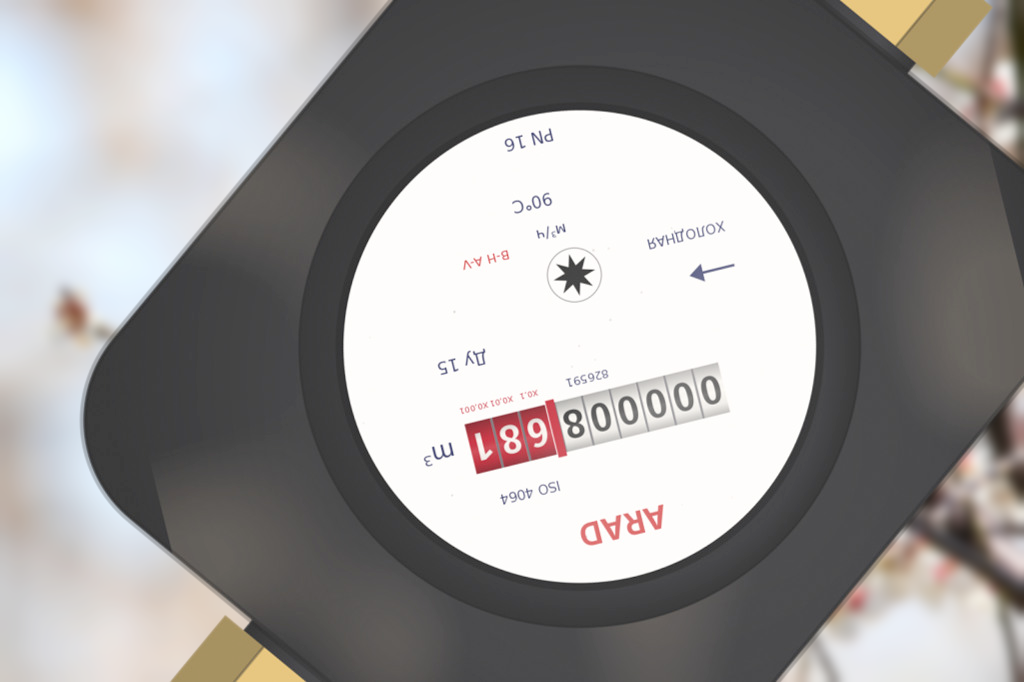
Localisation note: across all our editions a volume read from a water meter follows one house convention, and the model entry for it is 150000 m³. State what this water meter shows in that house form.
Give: 8.681 m³
